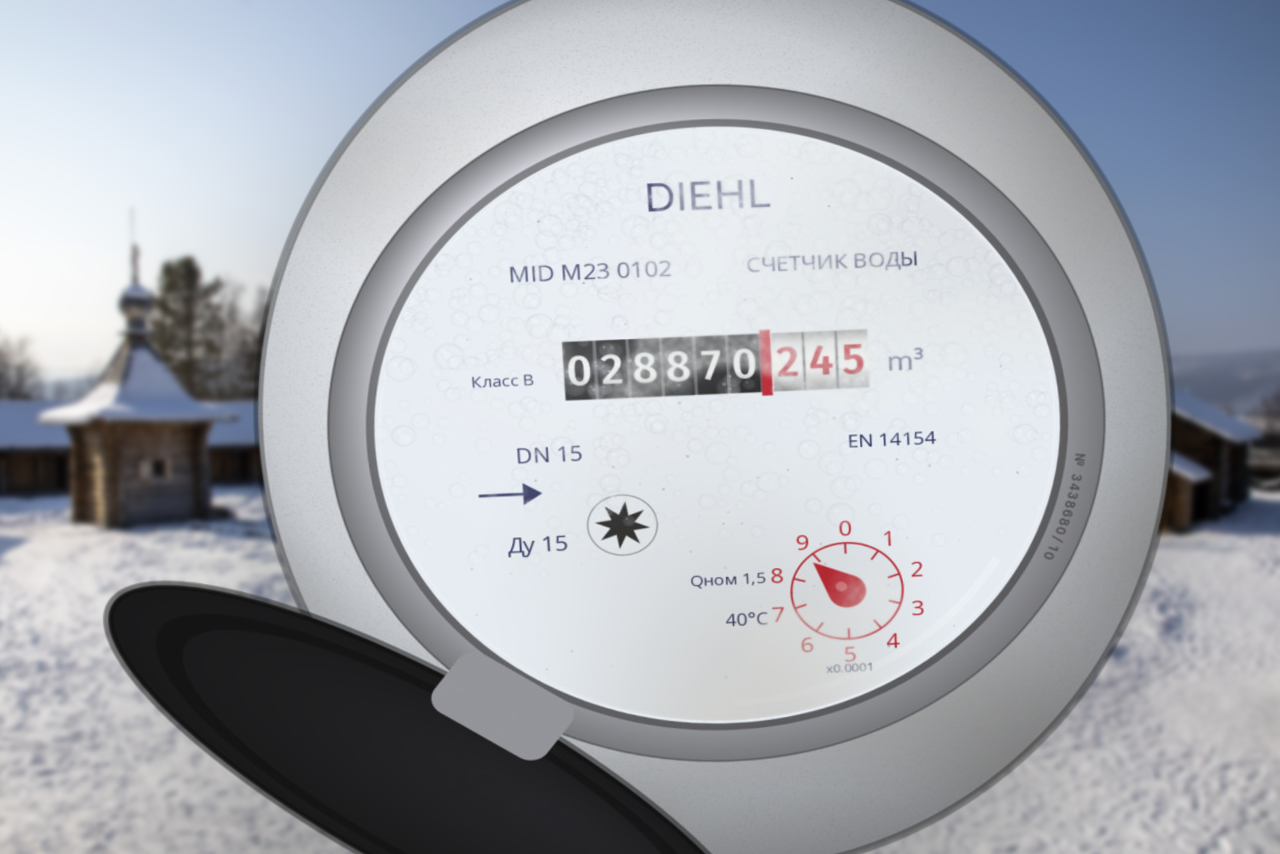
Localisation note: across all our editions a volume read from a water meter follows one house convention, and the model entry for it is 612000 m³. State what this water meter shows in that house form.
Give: 28870.2458 m³
